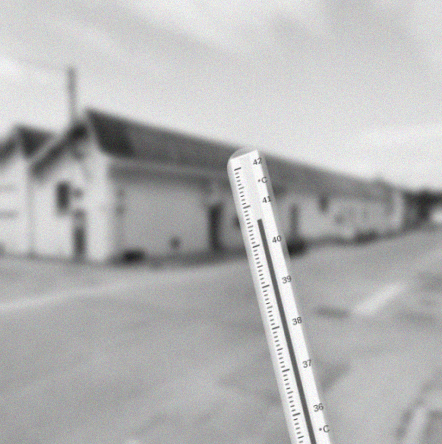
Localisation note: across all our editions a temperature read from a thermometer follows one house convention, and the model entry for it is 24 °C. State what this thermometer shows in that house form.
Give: 40.6 °C
